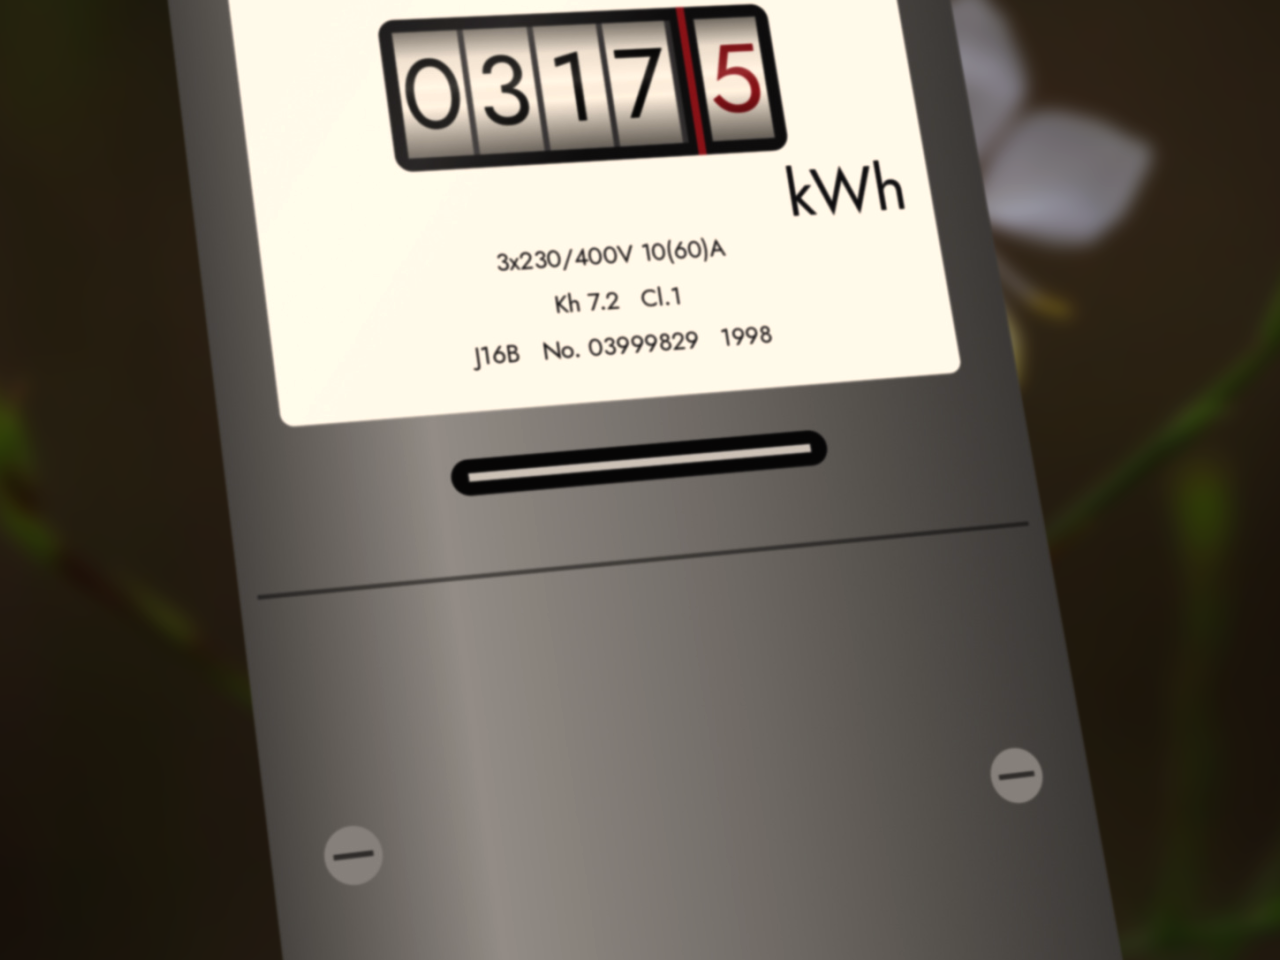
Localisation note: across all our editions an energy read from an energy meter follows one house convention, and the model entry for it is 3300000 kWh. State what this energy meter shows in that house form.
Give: 317.5 kWh
